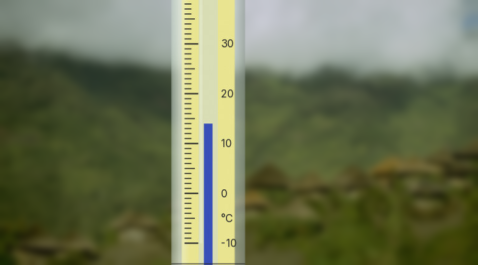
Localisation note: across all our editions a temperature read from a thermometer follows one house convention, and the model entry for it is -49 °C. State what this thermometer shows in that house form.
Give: 14 °C
